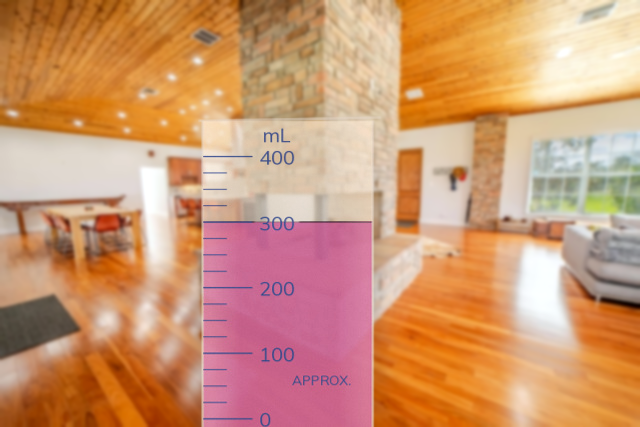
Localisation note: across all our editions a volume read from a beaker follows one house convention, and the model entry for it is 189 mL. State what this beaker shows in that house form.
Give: 300 mL
